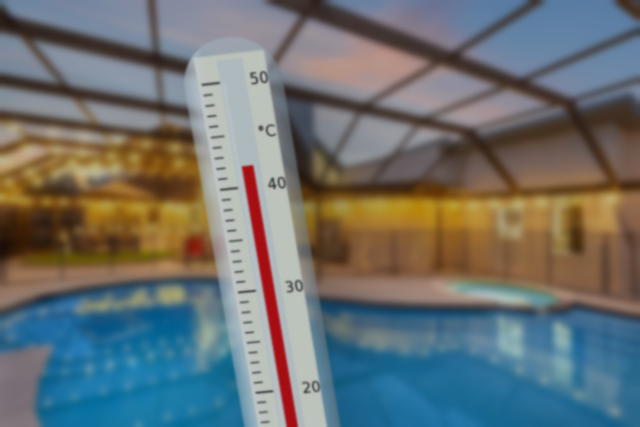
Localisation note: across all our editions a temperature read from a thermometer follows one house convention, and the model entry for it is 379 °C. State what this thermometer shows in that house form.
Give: 42 °C
